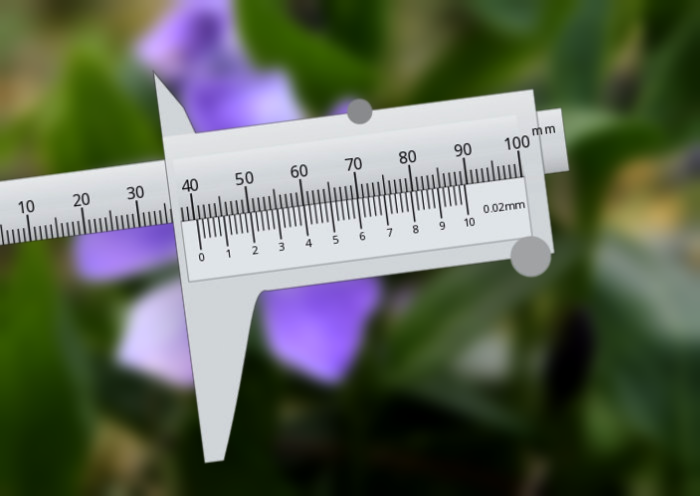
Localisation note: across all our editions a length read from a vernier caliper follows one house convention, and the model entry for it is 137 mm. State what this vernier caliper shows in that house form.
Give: 40.5 mm
